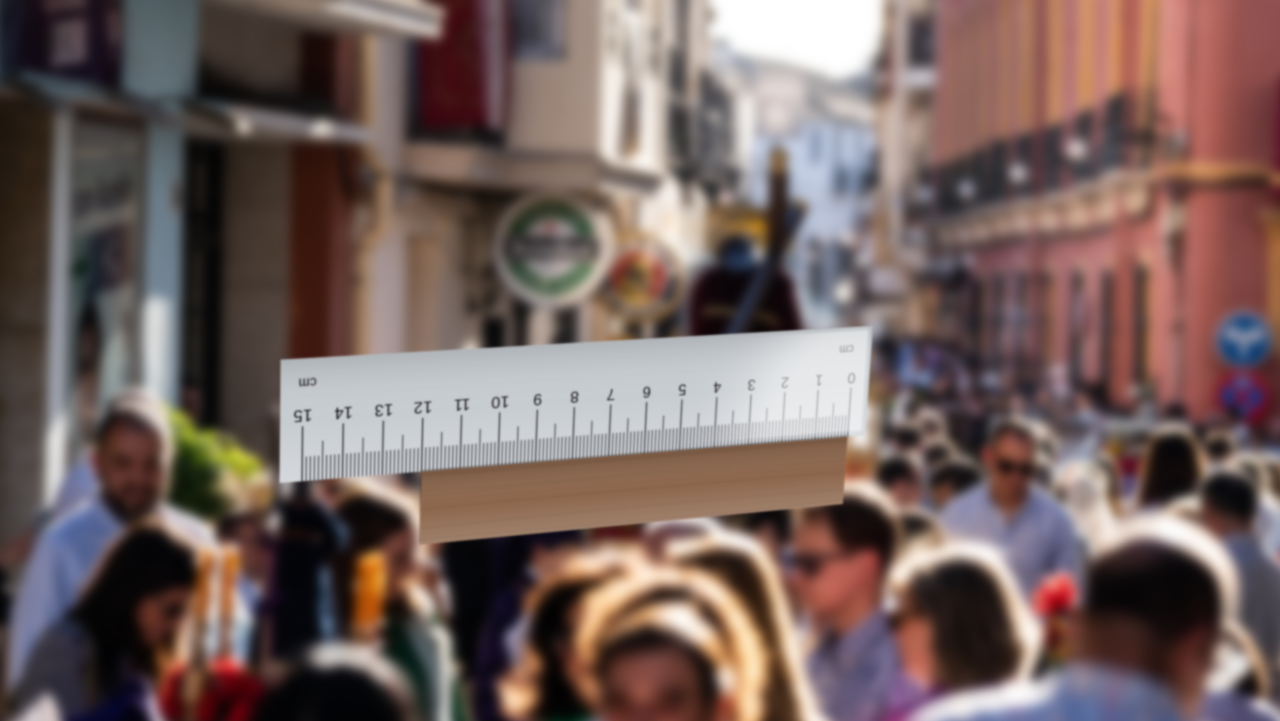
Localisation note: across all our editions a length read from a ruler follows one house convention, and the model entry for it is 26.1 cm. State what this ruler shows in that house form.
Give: 12 cm
